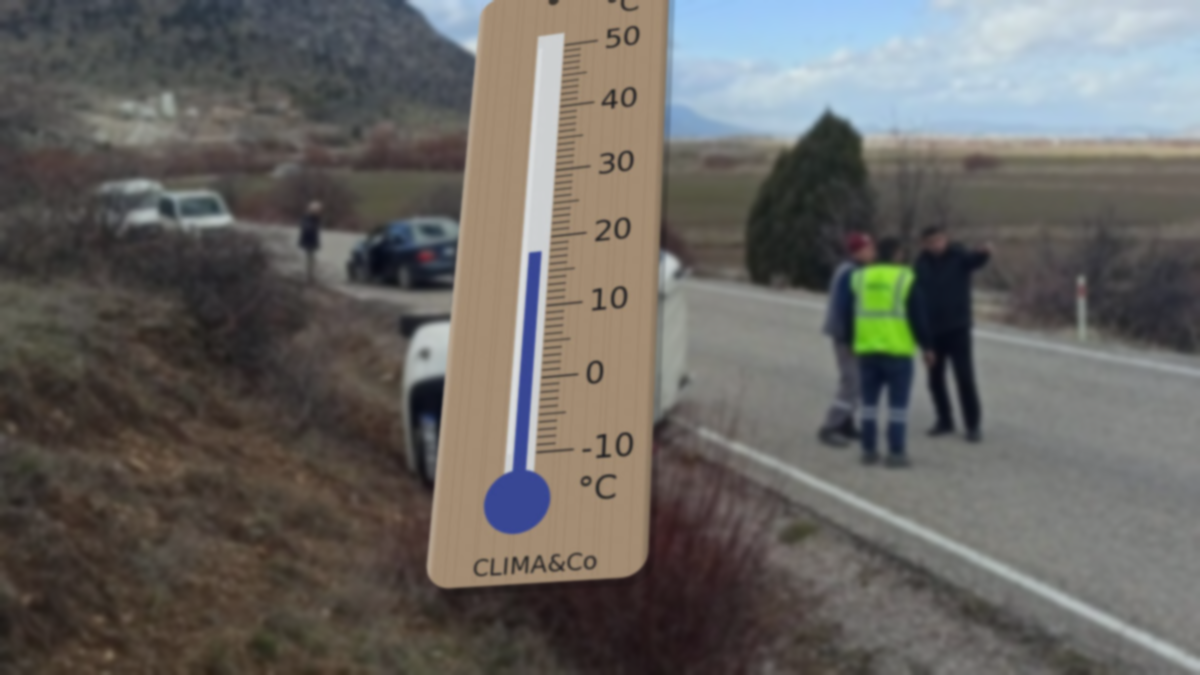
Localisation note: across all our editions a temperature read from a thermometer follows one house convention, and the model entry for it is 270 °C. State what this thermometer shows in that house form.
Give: 18 °C
